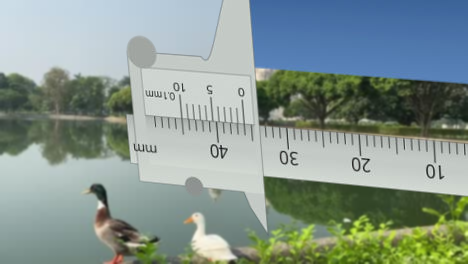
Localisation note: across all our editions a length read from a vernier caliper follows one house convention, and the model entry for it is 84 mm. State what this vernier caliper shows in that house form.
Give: 36.0 mm
